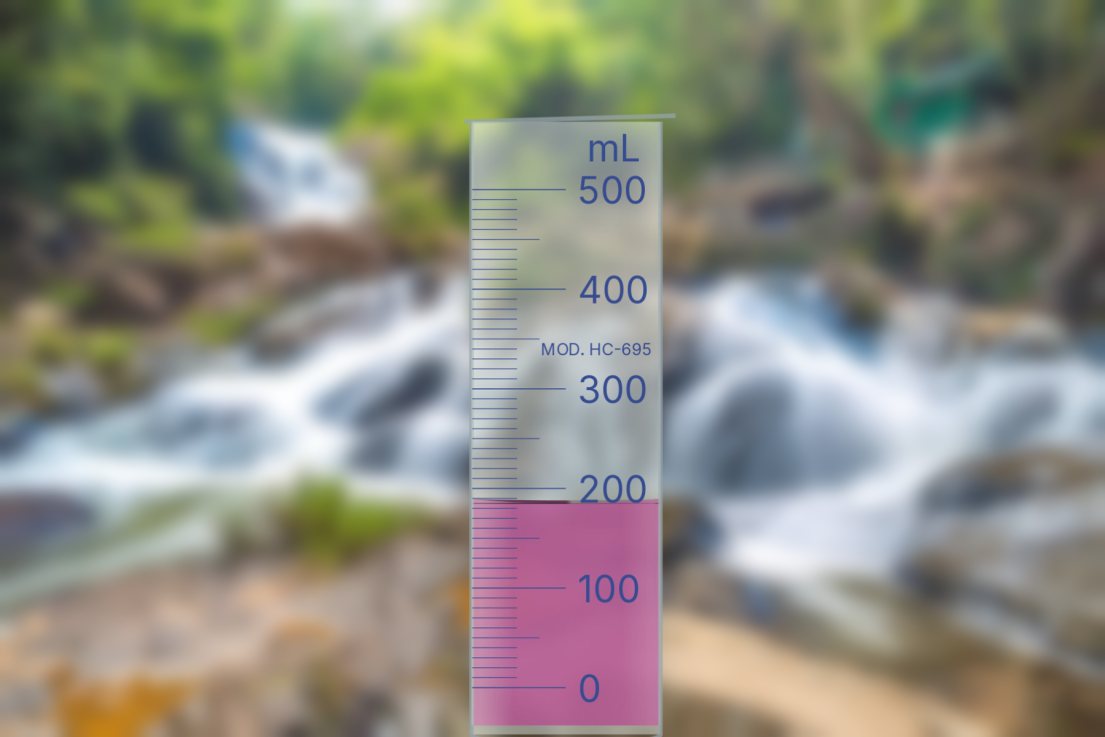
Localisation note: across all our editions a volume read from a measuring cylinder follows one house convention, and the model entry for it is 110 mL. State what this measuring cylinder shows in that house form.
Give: 185 mL
